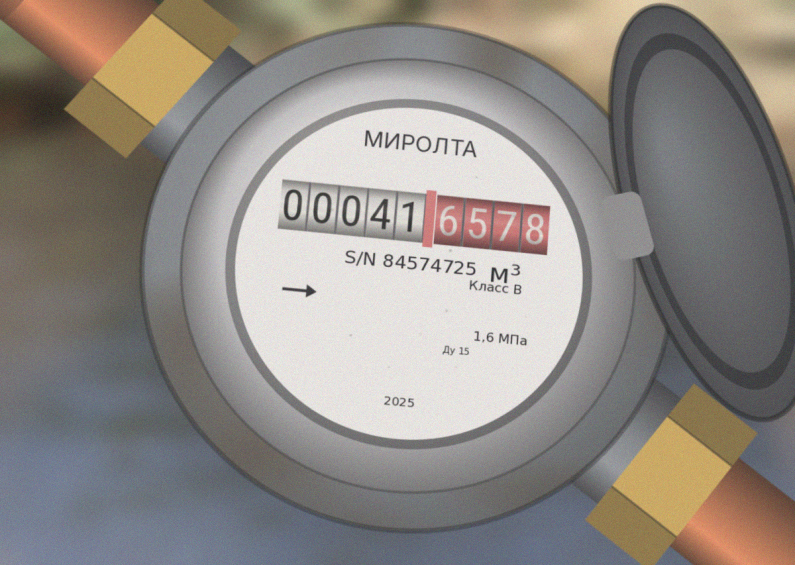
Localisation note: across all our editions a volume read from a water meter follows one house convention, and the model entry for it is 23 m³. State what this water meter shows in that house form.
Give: 41.6578 m³
